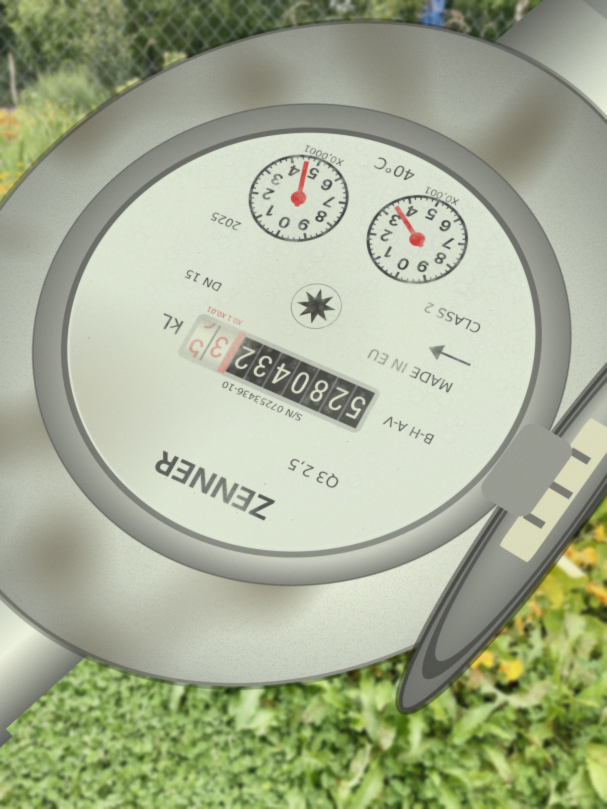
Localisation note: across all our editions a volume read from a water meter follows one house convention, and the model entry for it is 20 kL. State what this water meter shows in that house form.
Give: 5280432.3534 kL
